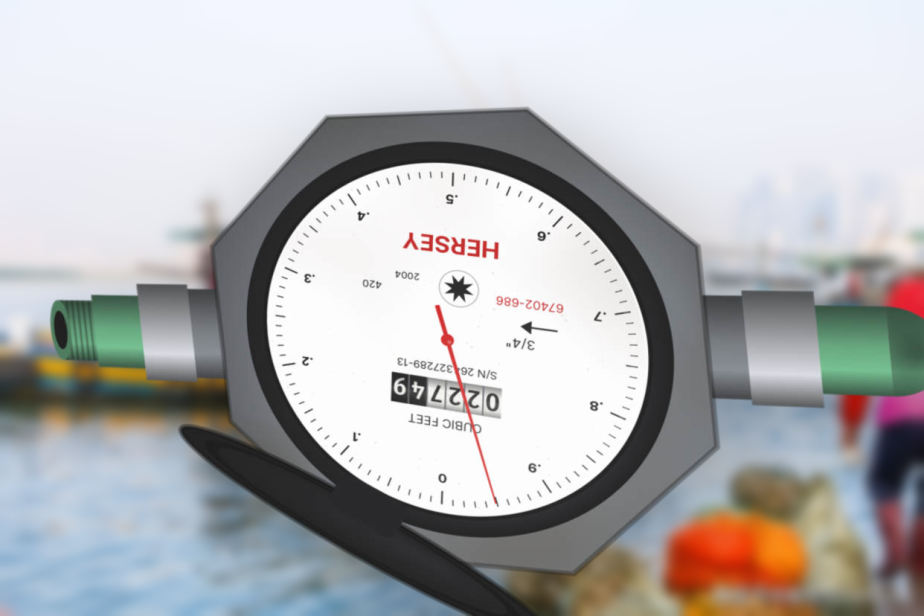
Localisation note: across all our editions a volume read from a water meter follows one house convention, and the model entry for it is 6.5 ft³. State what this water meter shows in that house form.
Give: 22748.95 ft³
